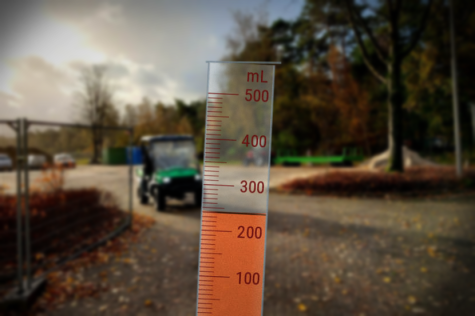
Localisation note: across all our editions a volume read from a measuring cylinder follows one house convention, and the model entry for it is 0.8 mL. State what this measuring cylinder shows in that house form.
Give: 240 mL
